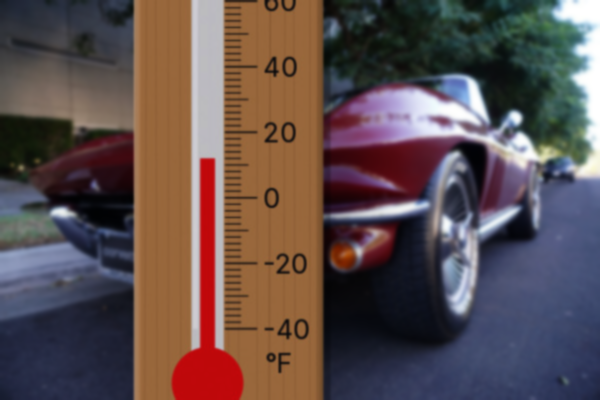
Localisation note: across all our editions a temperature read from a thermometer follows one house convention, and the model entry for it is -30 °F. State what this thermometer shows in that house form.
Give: 12 °F
